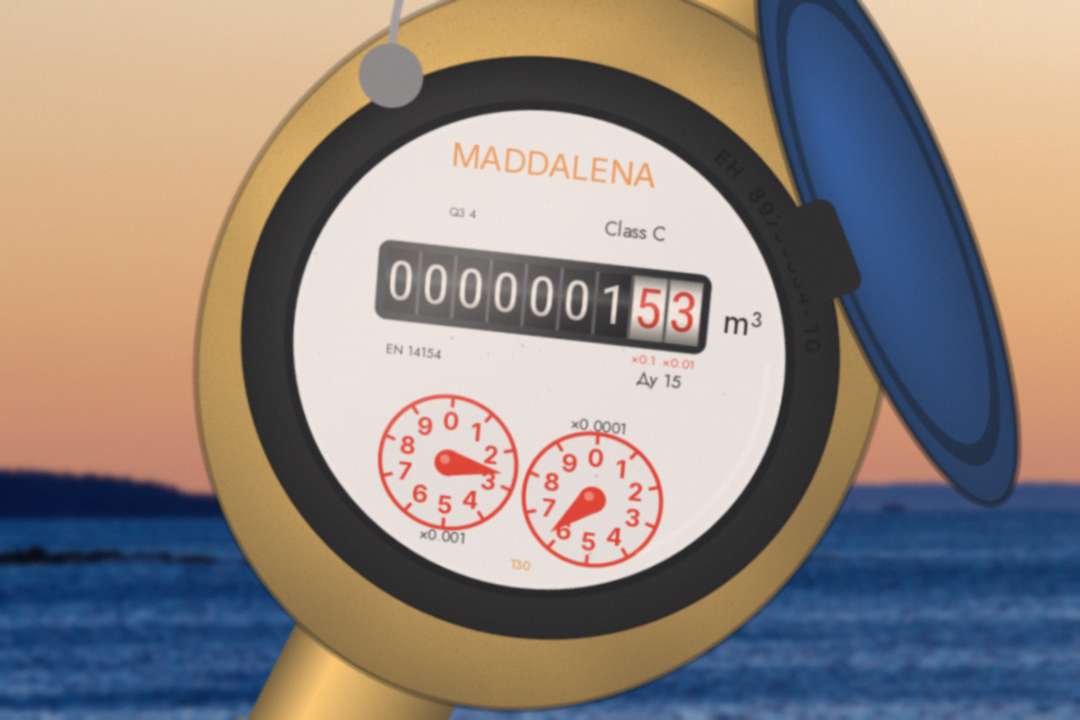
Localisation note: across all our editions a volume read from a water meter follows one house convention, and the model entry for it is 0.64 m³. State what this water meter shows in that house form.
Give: 1.5326 m³
